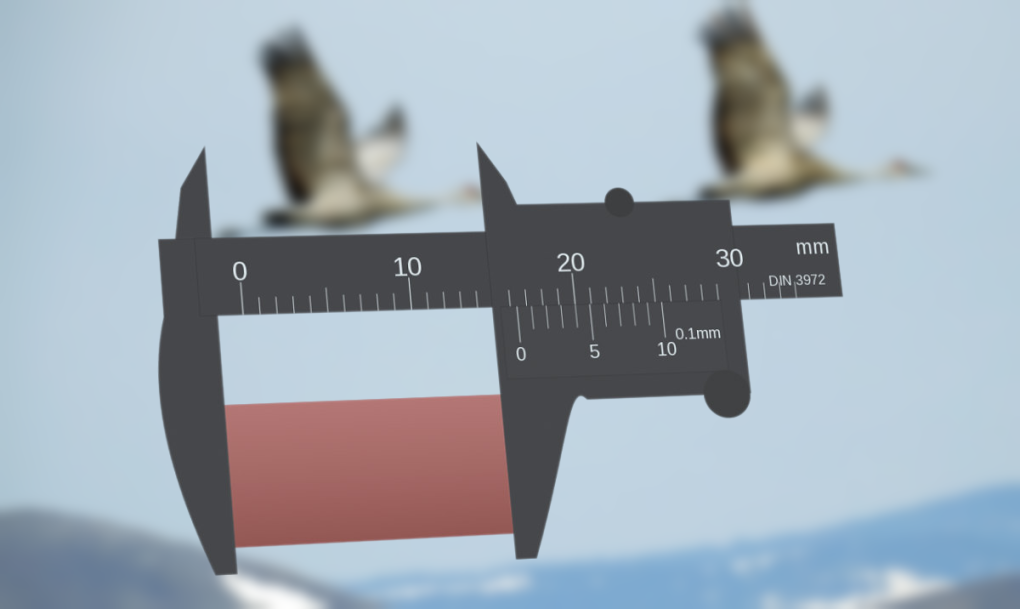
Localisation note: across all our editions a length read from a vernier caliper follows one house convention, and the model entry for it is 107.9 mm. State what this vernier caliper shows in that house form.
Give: 16.4 mm
